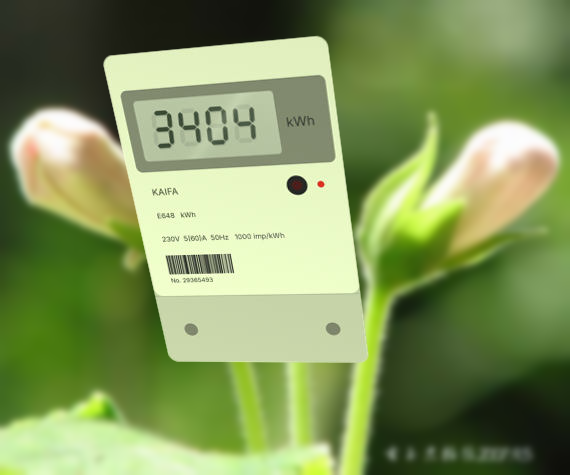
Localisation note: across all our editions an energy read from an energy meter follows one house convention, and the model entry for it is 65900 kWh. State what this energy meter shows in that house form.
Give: 3404 kWh
